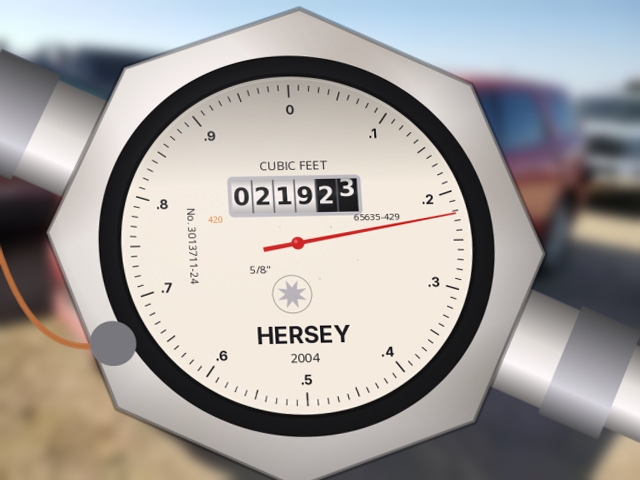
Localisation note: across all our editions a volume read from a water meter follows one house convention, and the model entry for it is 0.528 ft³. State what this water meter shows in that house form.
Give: 21923.22 ft³
